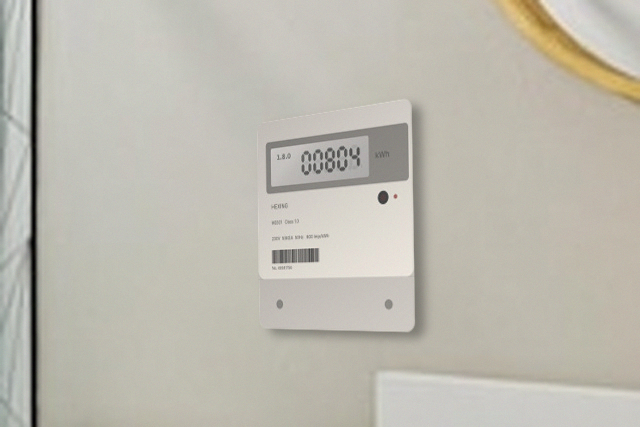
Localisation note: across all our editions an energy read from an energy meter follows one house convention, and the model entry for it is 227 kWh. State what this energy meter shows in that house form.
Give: 804 kWh
